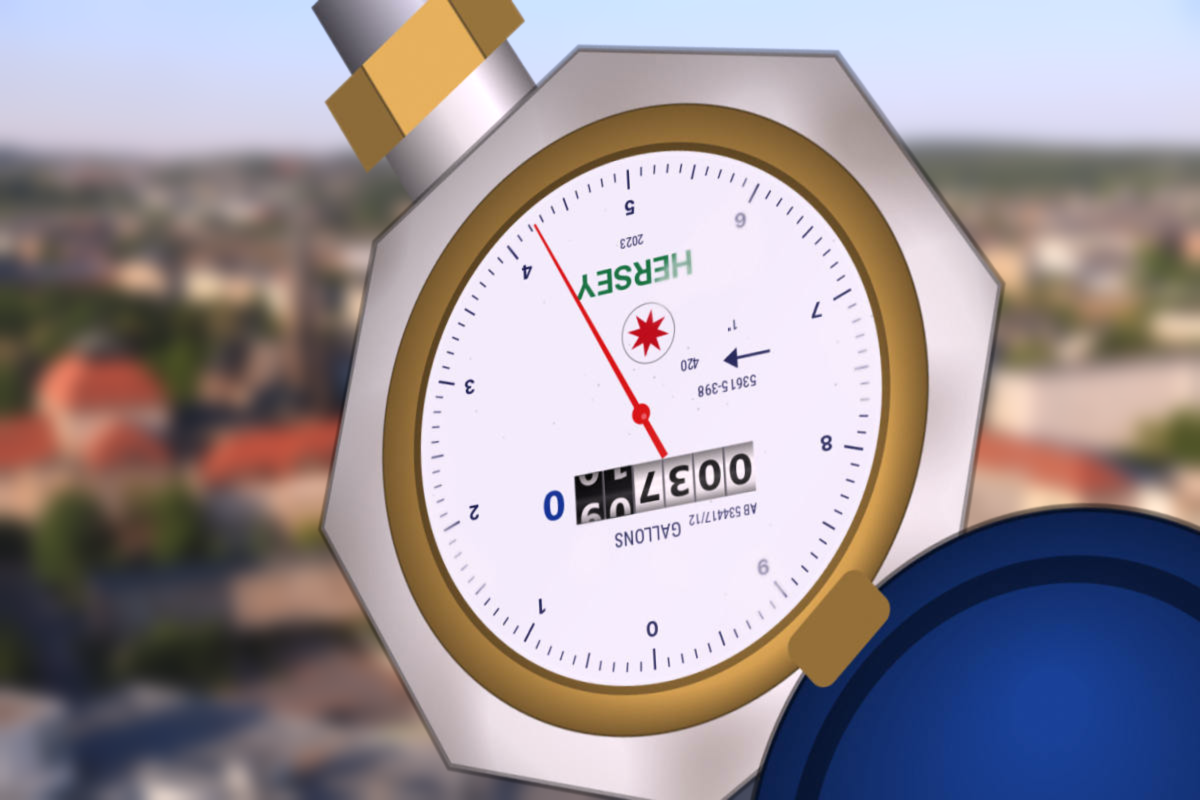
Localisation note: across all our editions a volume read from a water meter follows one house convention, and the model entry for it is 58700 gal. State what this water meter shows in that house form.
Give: 37094.2 gal
